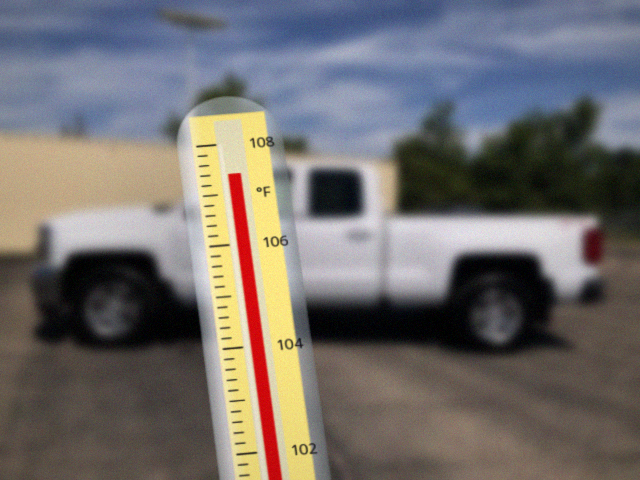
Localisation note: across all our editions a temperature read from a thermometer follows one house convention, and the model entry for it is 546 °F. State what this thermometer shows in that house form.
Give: 107.4 °F
